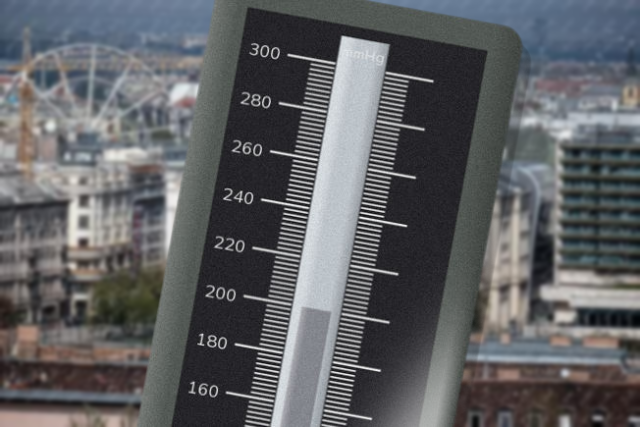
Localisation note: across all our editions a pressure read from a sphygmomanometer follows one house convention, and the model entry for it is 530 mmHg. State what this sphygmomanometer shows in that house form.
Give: 200 mmHg
